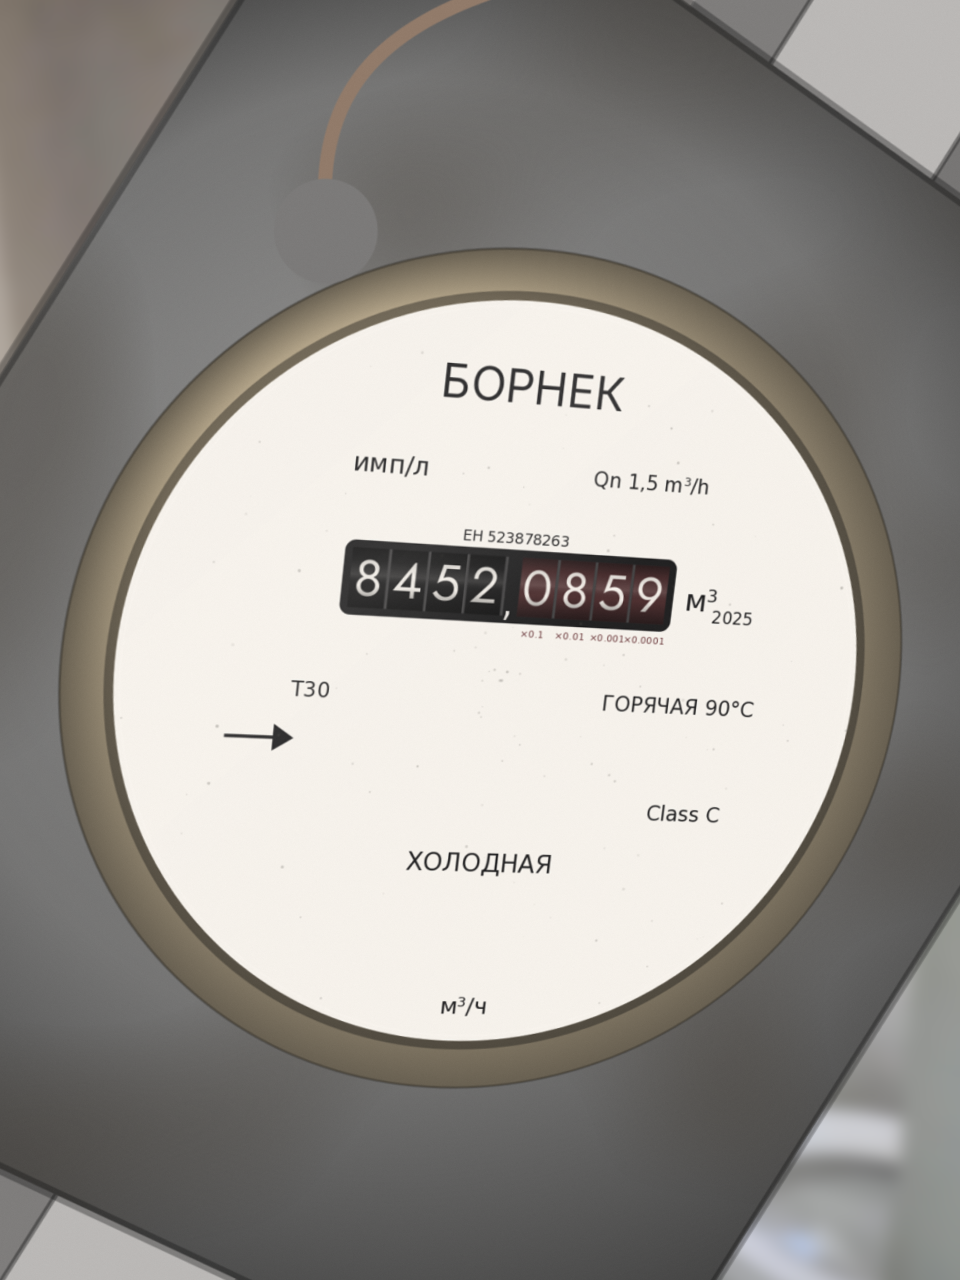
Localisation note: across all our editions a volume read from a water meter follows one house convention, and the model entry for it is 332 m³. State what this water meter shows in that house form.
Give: 8452.0859 m³
